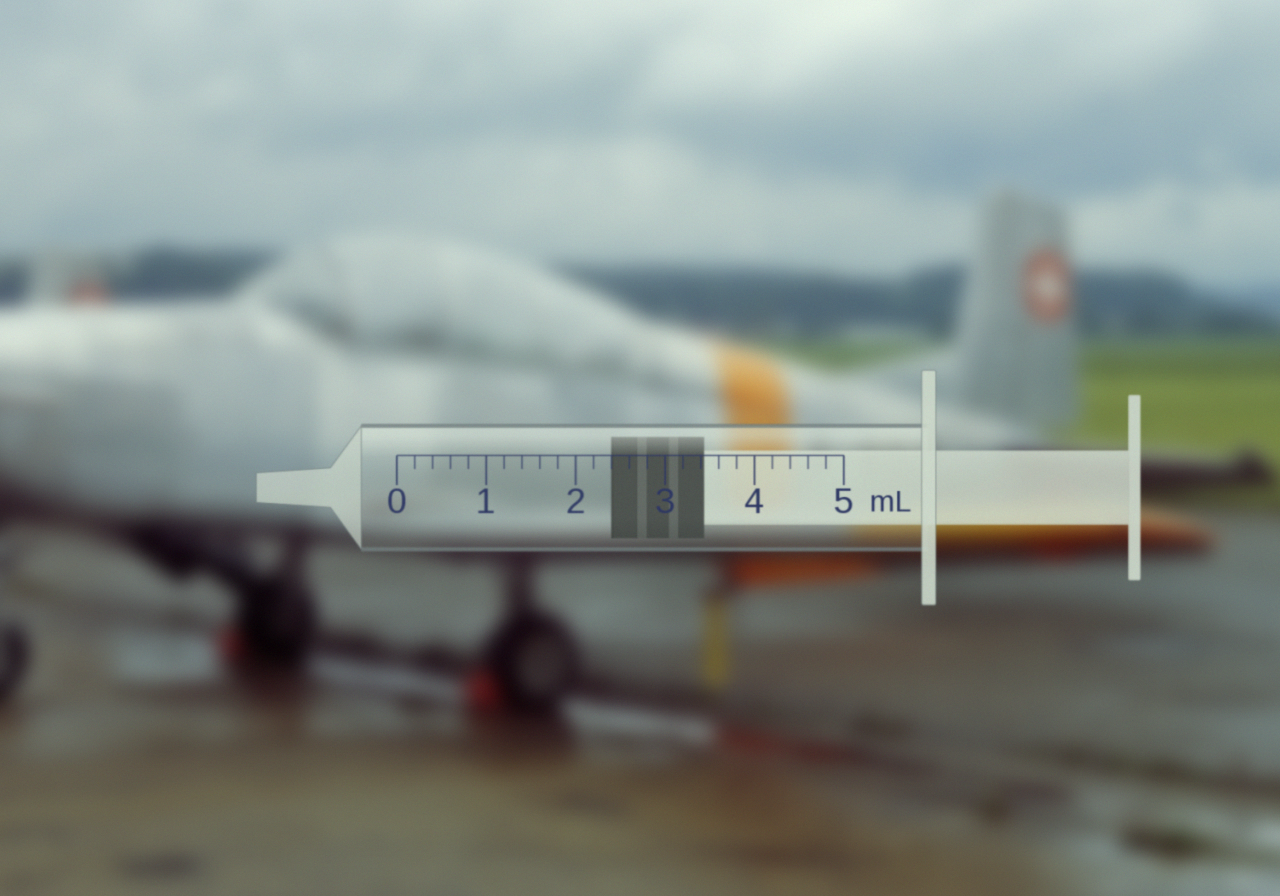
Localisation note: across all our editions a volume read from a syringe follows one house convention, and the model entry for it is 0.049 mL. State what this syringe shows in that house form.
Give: 2.4 mL
